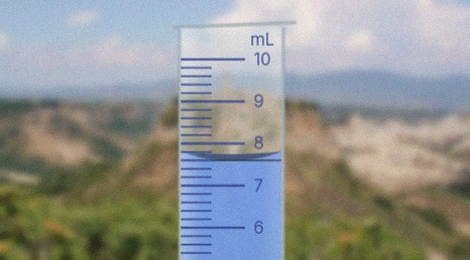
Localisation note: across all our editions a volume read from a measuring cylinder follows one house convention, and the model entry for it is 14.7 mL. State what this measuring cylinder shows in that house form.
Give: 7.6 mL
